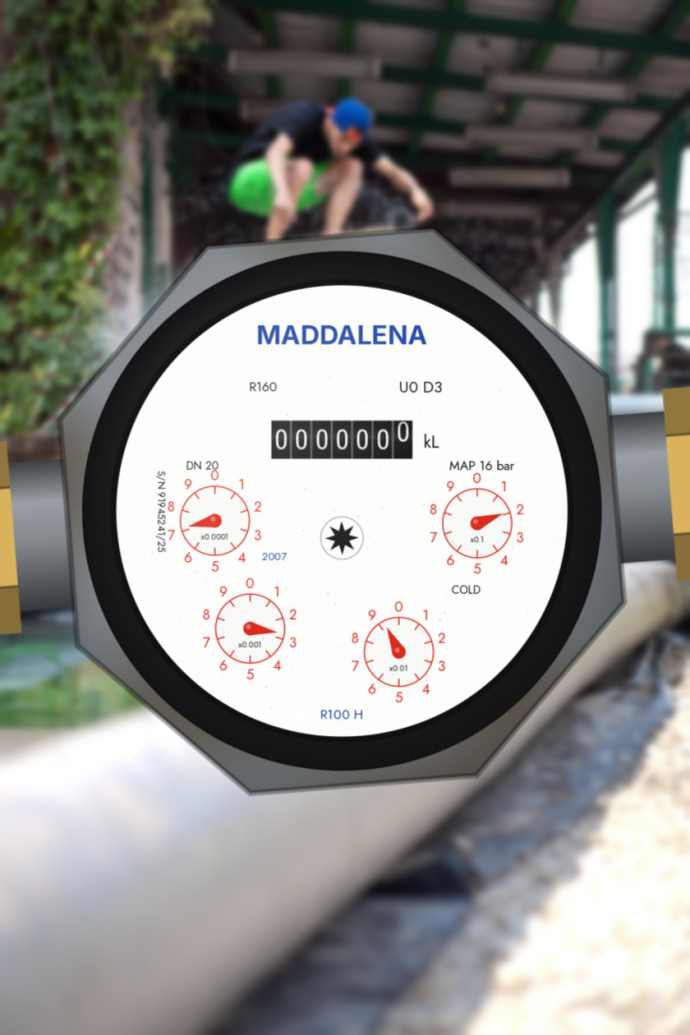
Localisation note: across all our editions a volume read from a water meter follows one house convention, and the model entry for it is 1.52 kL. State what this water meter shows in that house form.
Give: 0.1927 kL
